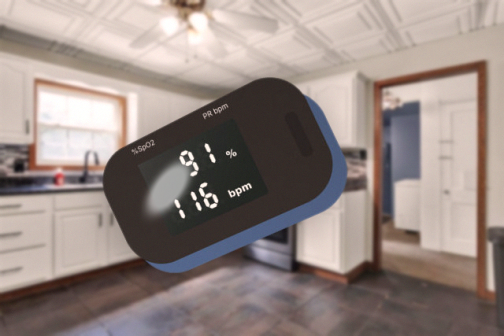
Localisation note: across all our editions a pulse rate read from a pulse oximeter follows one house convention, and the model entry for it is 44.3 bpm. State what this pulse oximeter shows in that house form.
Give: 116 bpm
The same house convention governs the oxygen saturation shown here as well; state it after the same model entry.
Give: 91 %
